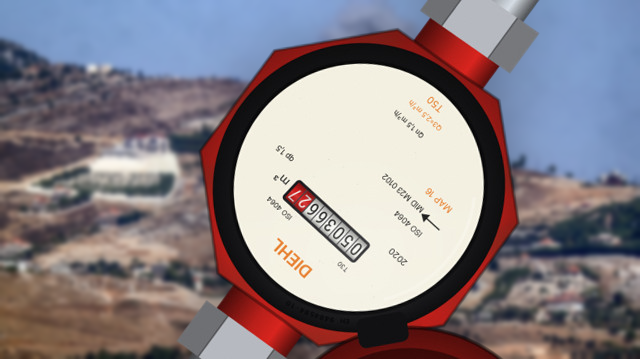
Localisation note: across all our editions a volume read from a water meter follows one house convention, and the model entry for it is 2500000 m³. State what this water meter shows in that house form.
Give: 50366.27 m³
